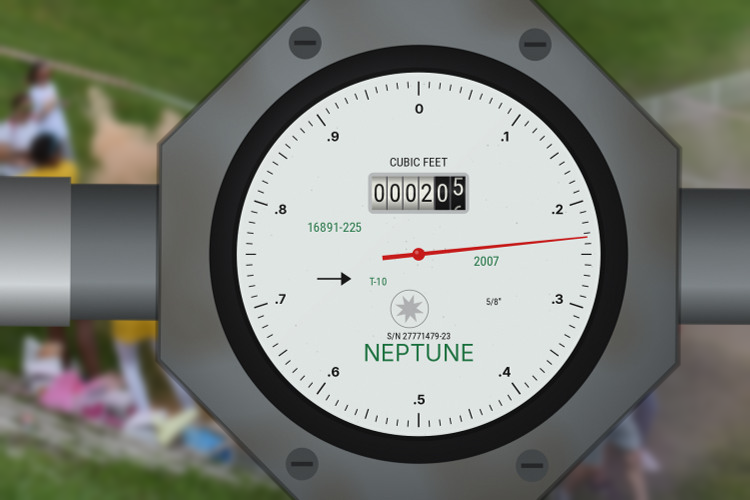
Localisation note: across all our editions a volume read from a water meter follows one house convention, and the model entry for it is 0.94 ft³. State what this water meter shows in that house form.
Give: 205.23 ft³
